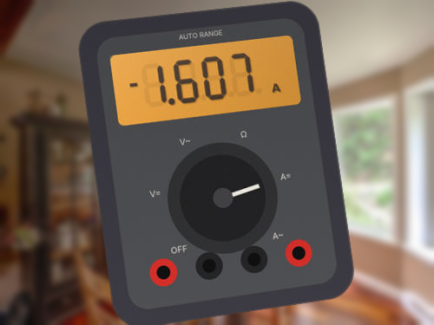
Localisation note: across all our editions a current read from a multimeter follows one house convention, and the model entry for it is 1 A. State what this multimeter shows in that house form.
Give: -1.607 A
